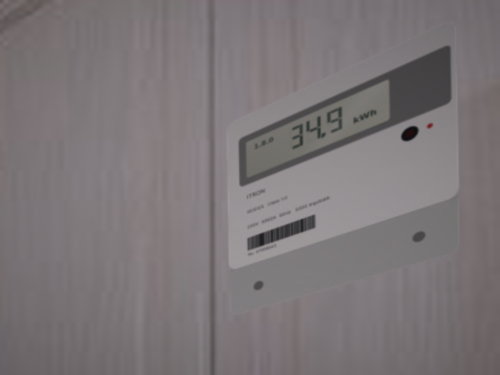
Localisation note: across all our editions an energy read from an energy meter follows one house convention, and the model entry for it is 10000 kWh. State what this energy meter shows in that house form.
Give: 34.9 kWh
